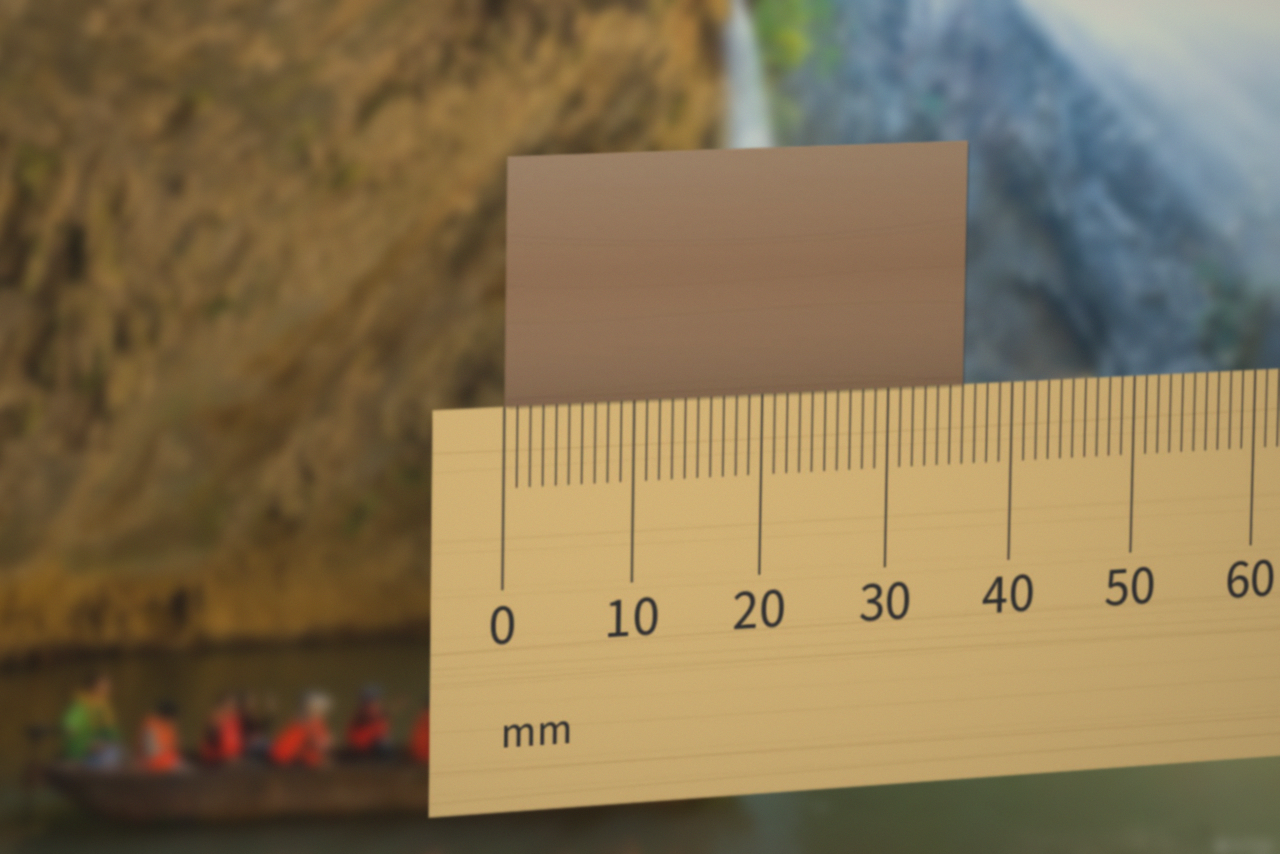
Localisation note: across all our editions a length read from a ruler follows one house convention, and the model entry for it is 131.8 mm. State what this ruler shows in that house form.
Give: 36 mm
